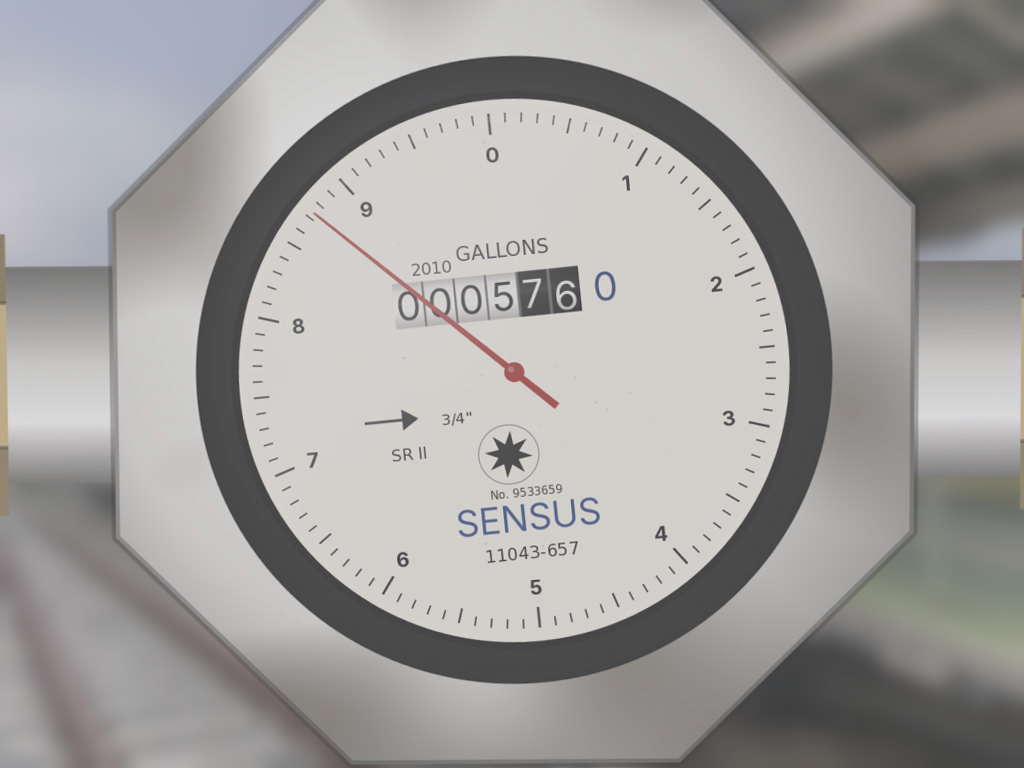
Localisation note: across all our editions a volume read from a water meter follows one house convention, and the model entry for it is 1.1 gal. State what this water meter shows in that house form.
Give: 5758.7 gal
